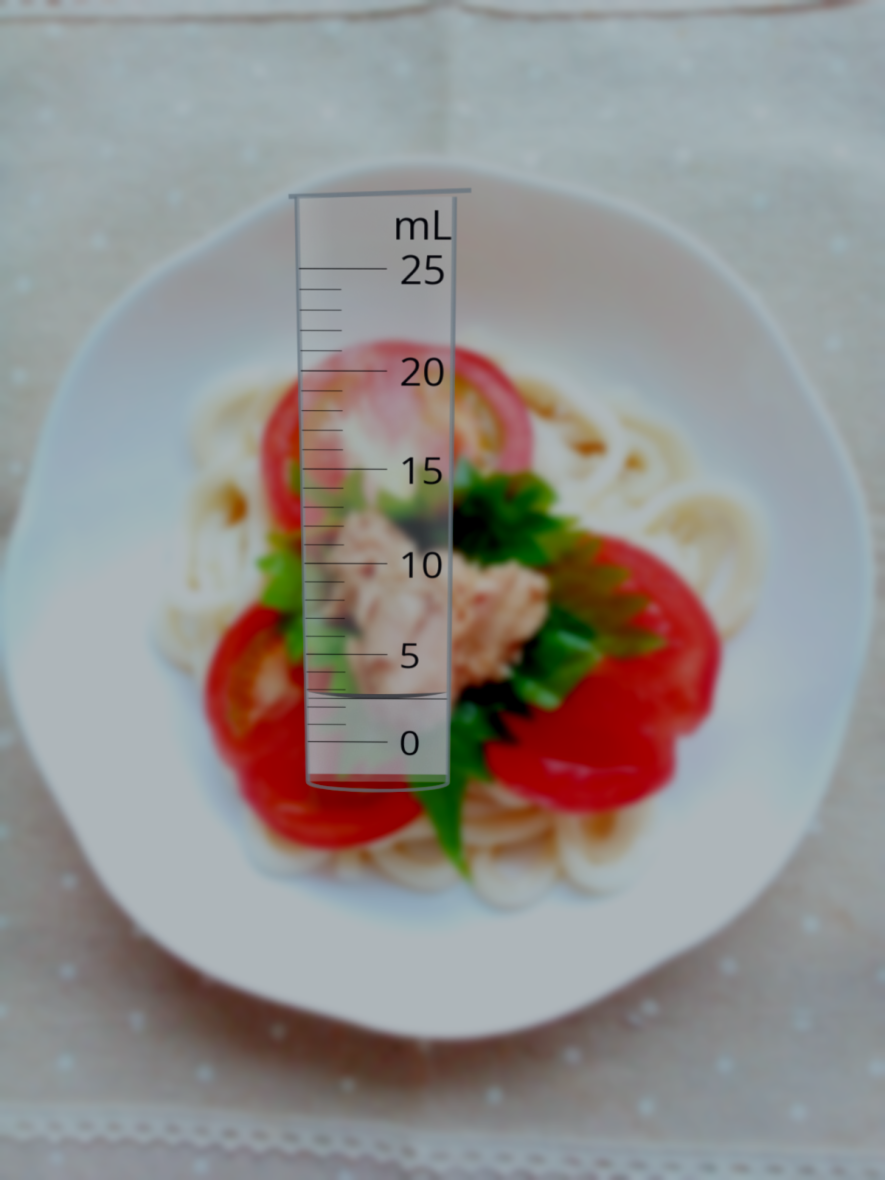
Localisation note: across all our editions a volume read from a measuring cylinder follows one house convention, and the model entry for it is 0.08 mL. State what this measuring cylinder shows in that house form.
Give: 2.5 mL
